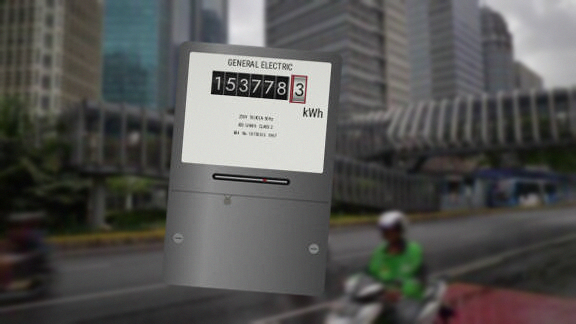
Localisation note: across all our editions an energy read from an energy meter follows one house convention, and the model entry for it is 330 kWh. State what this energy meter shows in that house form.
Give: 153778.3 kWh
